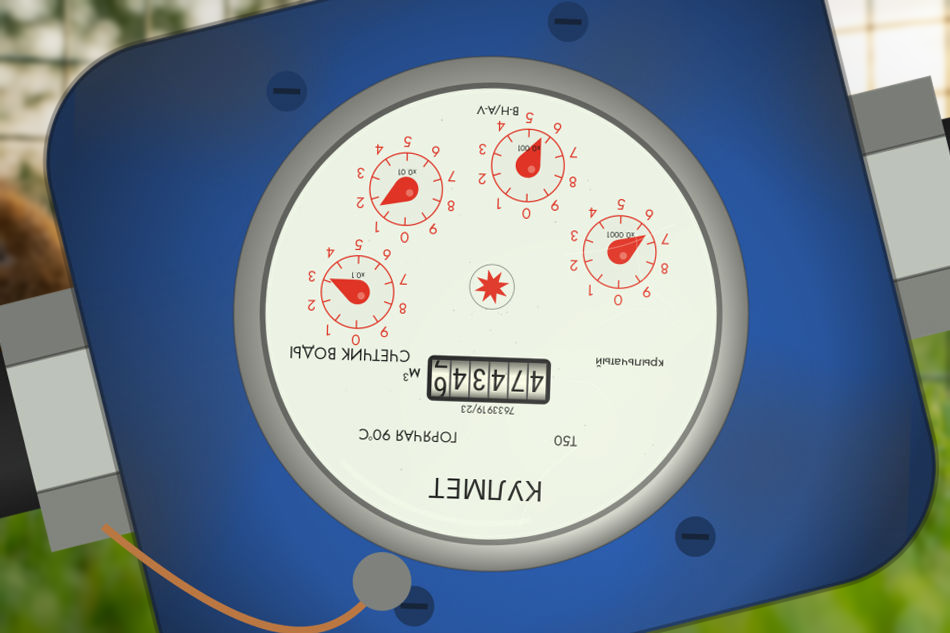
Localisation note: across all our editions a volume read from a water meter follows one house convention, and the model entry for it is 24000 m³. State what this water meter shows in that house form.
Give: 474346.3156 m³
